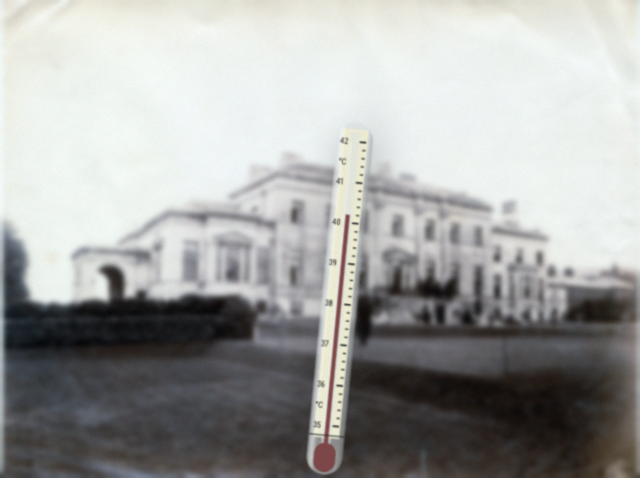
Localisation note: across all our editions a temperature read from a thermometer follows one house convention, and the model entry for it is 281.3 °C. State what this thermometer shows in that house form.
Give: 40.2 °C
